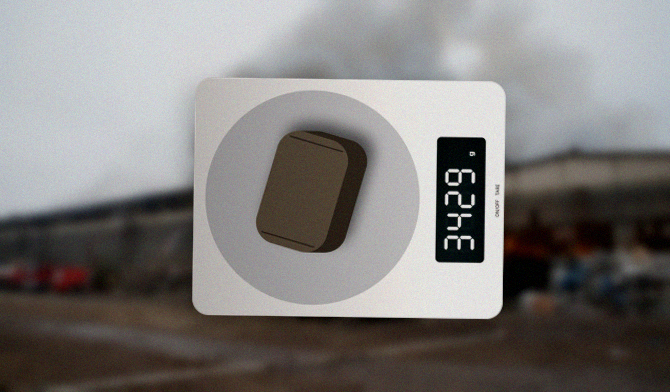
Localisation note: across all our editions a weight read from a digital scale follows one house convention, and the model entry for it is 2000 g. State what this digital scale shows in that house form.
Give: 3429 g
